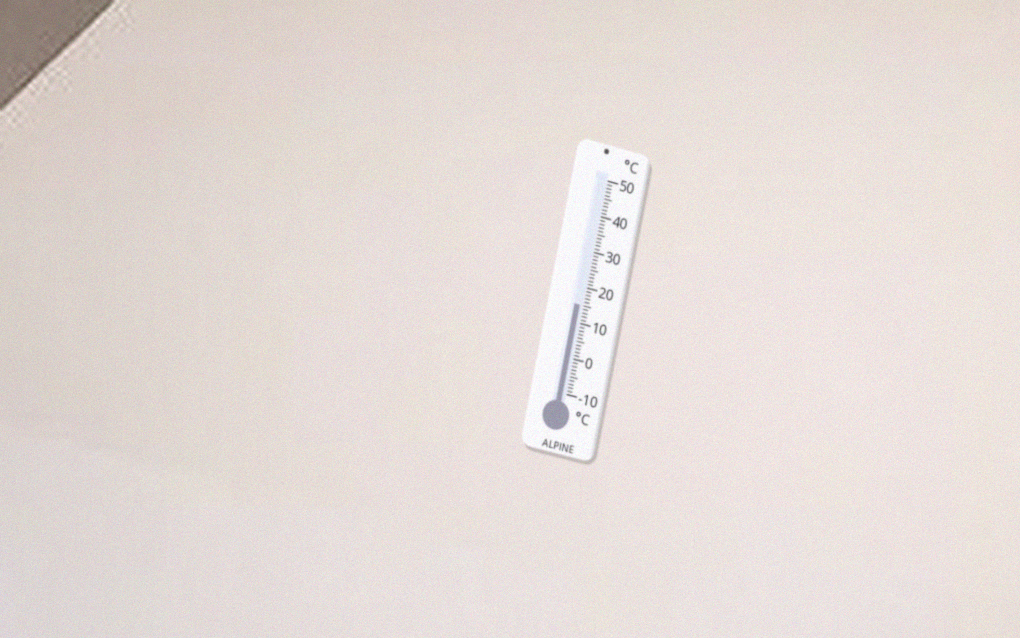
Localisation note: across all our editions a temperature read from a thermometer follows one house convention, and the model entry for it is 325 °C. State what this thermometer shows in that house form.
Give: 15 °C
